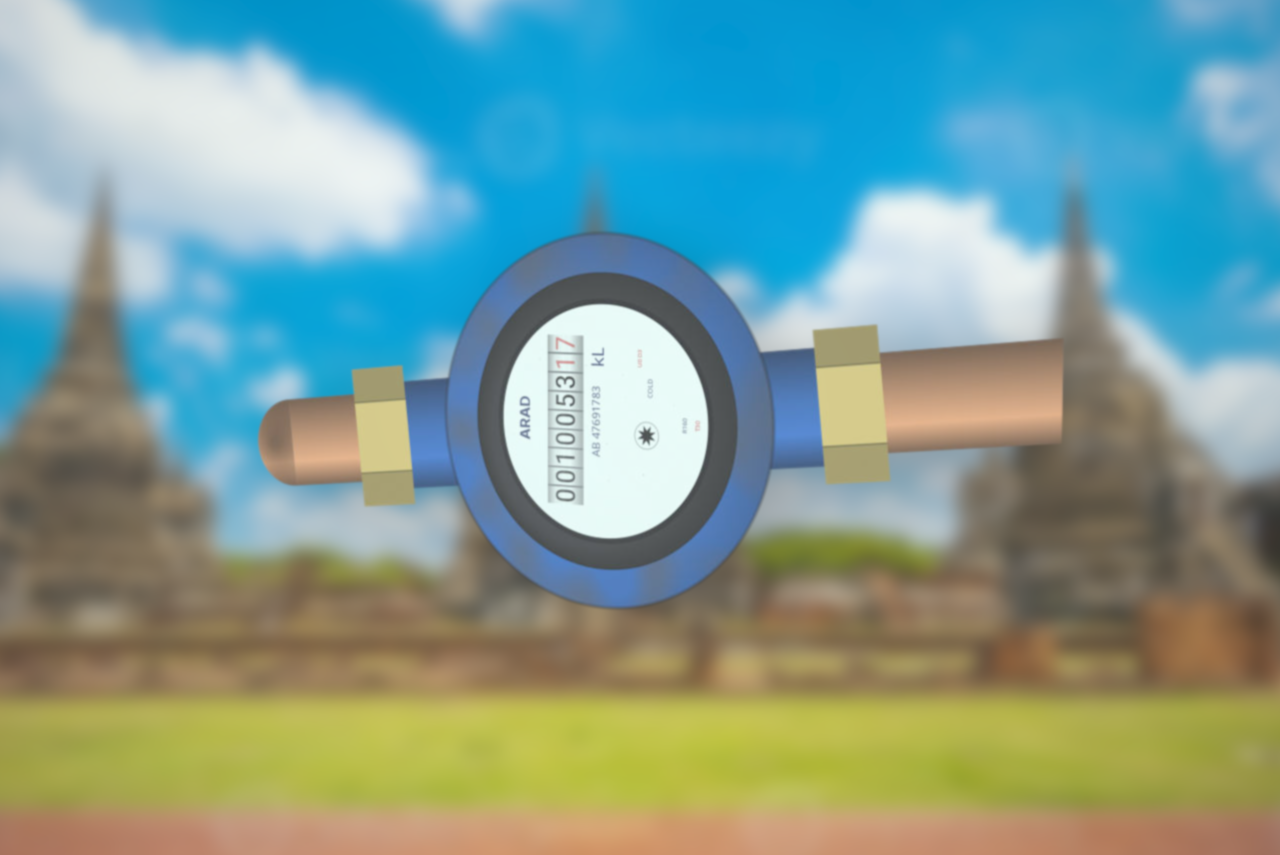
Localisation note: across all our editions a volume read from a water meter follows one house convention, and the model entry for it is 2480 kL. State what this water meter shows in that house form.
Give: 10053.17 kL
